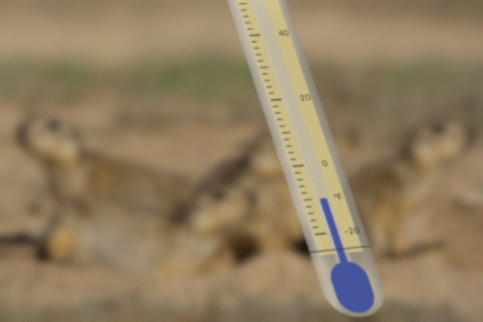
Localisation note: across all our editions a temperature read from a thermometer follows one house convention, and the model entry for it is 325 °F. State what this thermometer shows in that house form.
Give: -10 °F
